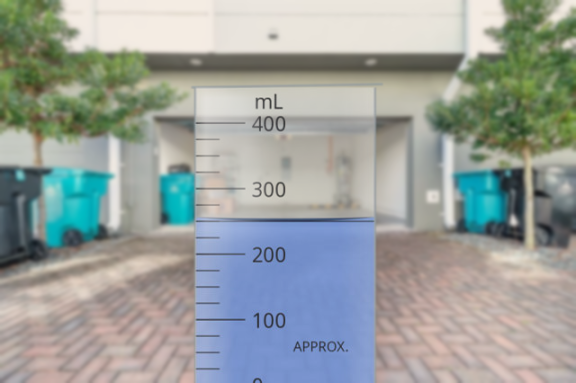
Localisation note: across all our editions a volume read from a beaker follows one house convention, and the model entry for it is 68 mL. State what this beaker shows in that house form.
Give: 250 mL
